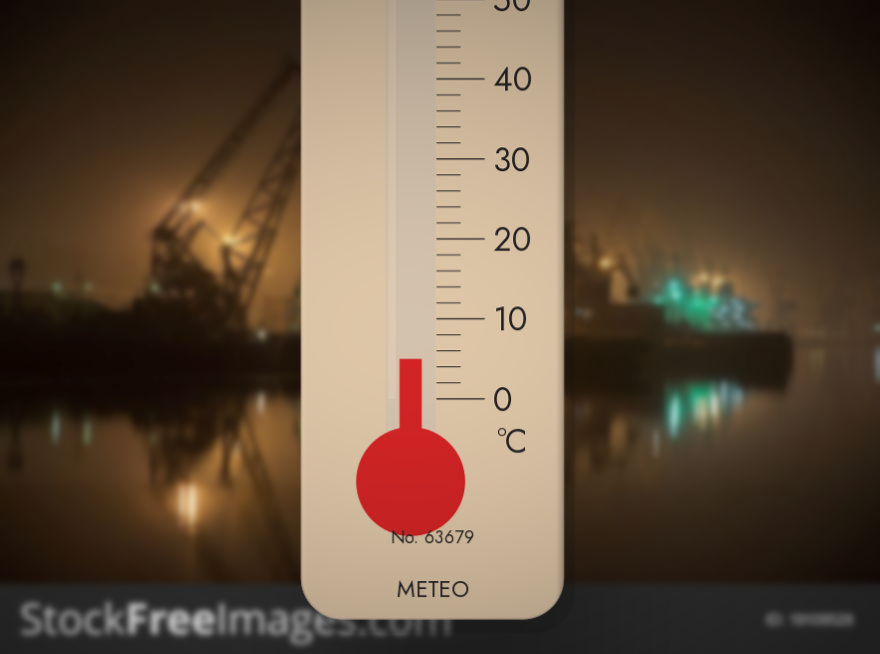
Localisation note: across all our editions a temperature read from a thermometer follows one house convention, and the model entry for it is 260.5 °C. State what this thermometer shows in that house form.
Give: 5 °C
